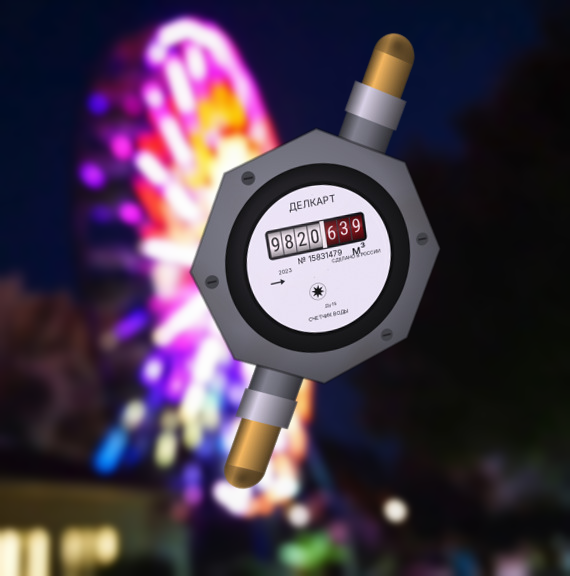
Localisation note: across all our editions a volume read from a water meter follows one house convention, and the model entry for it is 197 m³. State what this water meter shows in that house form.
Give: 9820.639 m³
